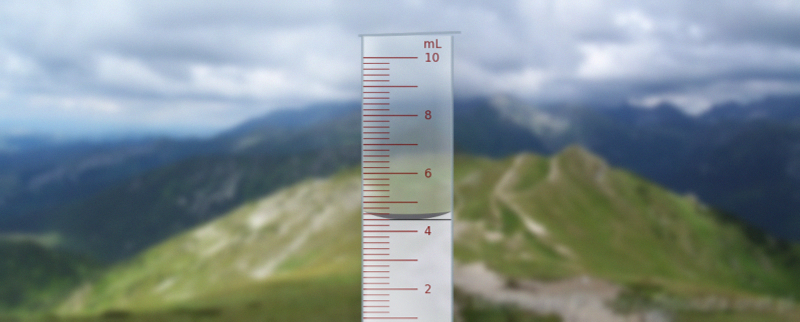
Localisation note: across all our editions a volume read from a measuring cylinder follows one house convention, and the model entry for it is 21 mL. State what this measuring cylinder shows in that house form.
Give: 4.4 mL
